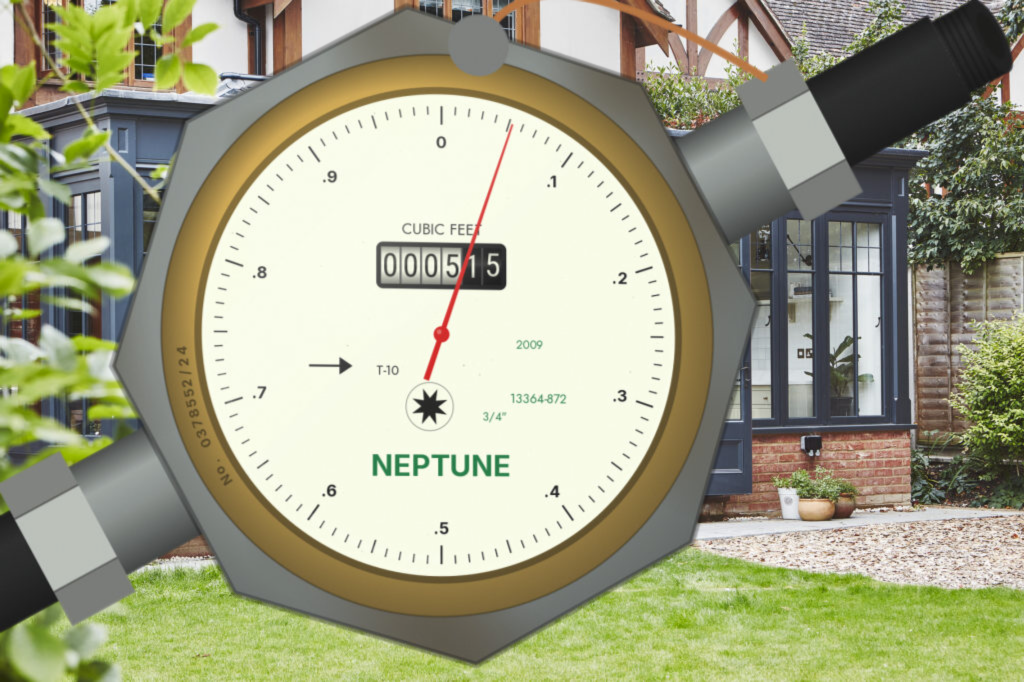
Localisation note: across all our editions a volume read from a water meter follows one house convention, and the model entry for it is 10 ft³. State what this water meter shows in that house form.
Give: 515.05 ft³
